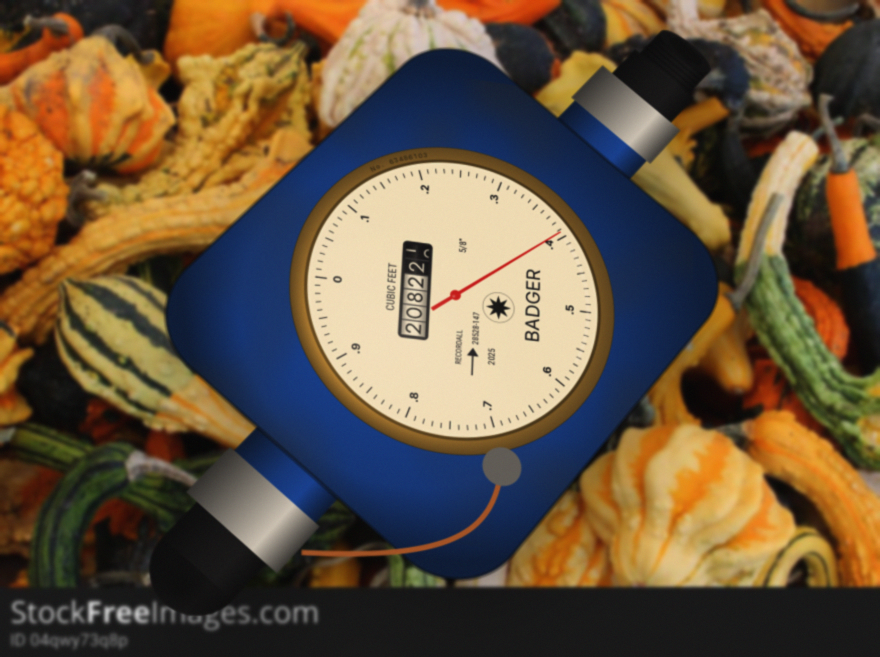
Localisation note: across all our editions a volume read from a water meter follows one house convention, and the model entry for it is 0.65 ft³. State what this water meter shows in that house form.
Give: 208221.39 ft³
